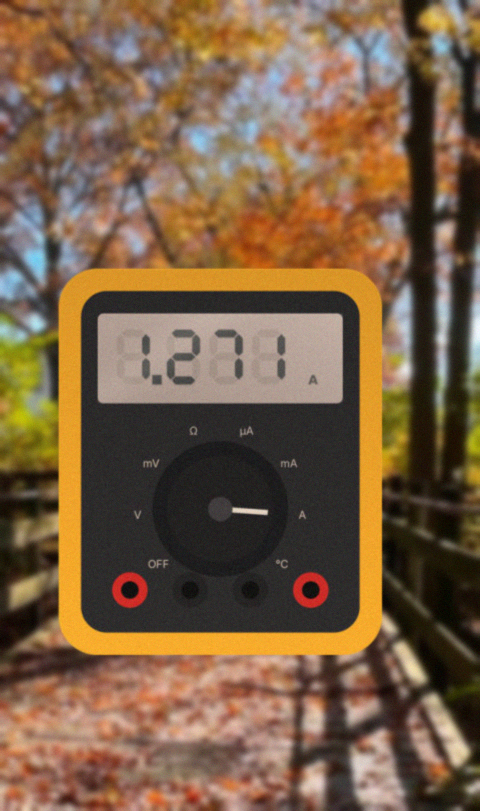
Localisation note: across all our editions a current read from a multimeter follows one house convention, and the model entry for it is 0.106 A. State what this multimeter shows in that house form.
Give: 1.271 A
